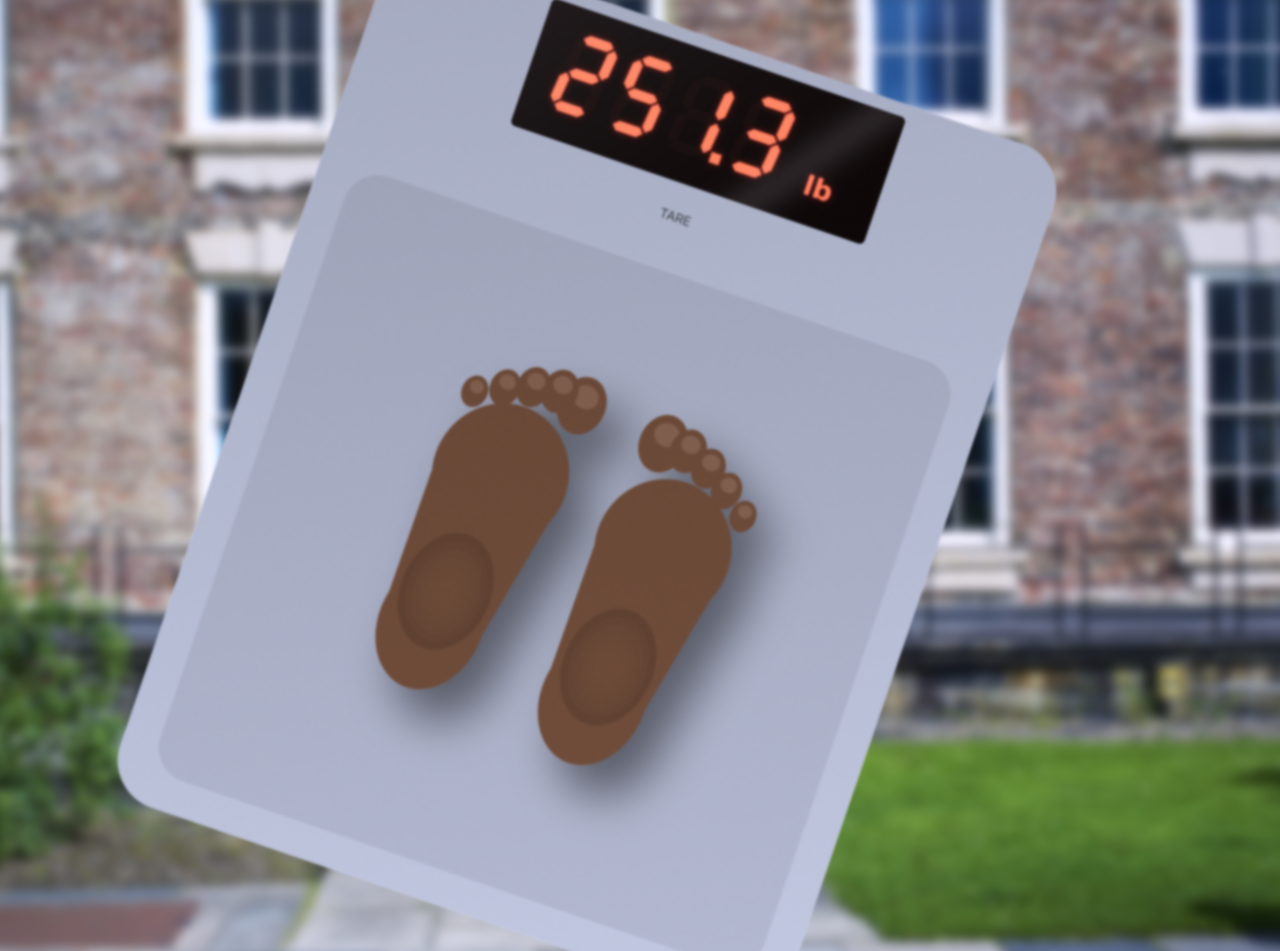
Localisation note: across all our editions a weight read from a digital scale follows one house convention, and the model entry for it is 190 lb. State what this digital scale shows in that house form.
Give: 251.3 lb
